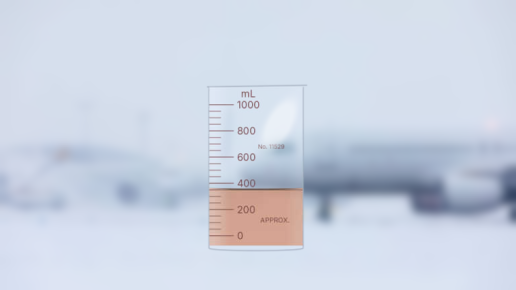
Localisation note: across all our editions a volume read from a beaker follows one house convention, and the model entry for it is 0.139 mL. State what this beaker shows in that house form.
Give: 350 mL
